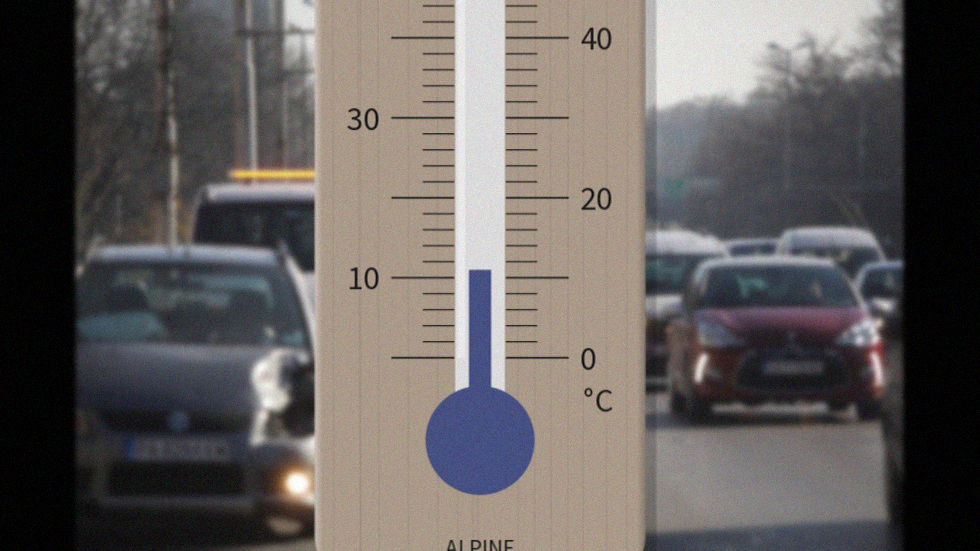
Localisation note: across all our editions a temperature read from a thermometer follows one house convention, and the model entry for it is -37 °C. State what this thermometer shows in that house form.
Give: 11 °C
